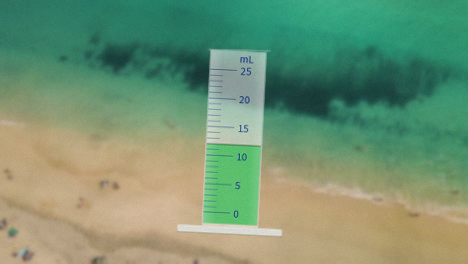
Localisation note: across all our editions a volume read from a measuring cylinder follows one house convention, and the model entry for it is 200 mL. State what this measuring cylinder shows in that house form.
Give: 12 mL
